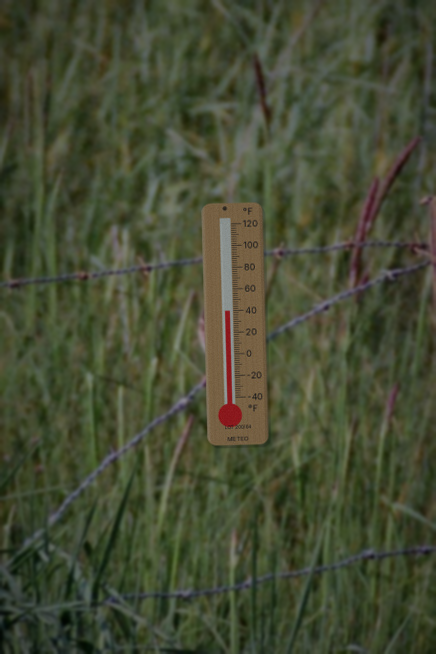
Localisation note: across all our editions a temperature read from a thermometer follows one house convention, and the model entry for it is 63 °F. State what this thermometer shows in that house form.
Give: 40 °F
